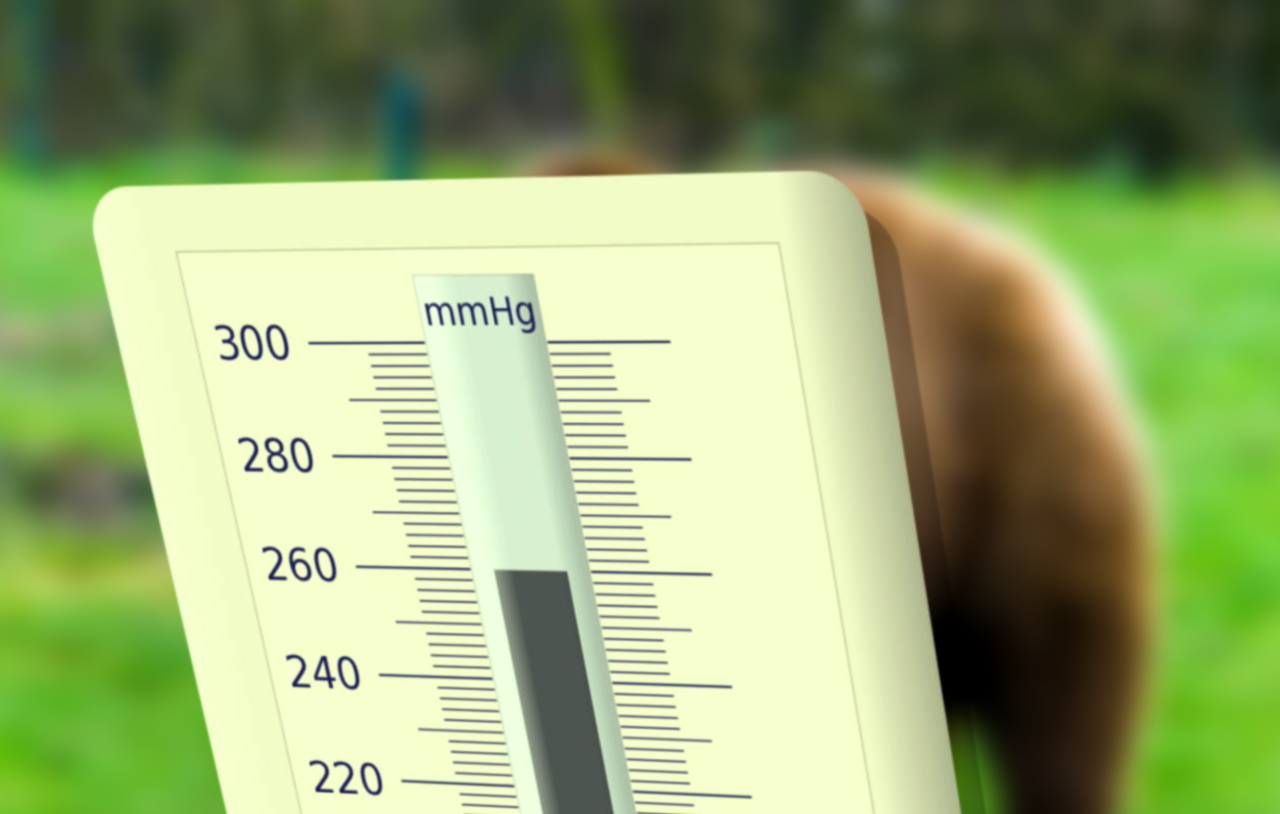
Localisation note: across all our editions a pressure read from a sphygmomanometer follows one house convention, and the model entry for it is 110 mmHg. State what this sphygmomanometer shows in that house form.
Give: 260 mmHg
